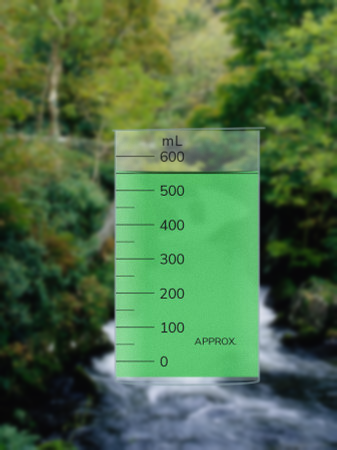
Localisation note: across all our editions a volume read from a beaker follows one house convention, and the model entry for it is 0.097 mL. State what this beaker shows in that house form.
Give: 550 mL
